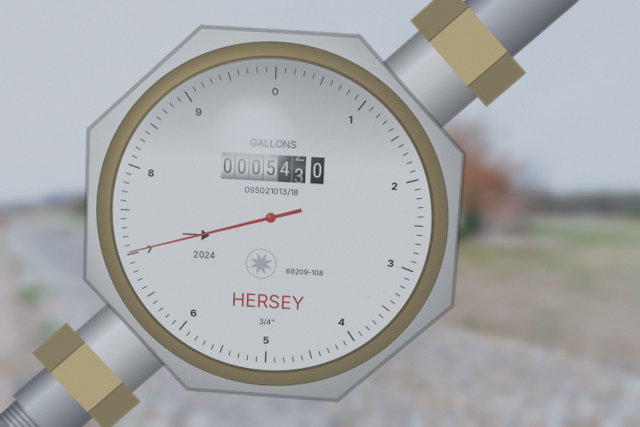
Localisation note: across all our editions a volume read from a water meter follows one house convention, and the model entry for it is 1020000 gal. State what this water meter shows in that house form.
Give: 5427.0 gal
